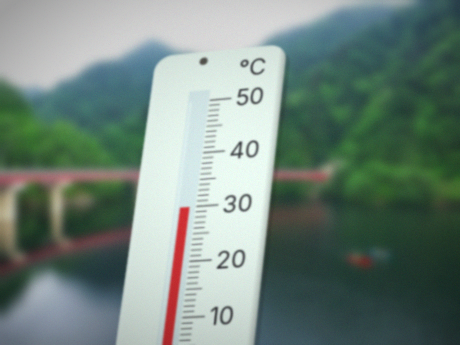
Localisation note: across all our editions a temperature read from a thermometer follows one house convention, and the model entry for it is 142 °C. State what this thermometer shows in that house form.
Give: 30 °C
